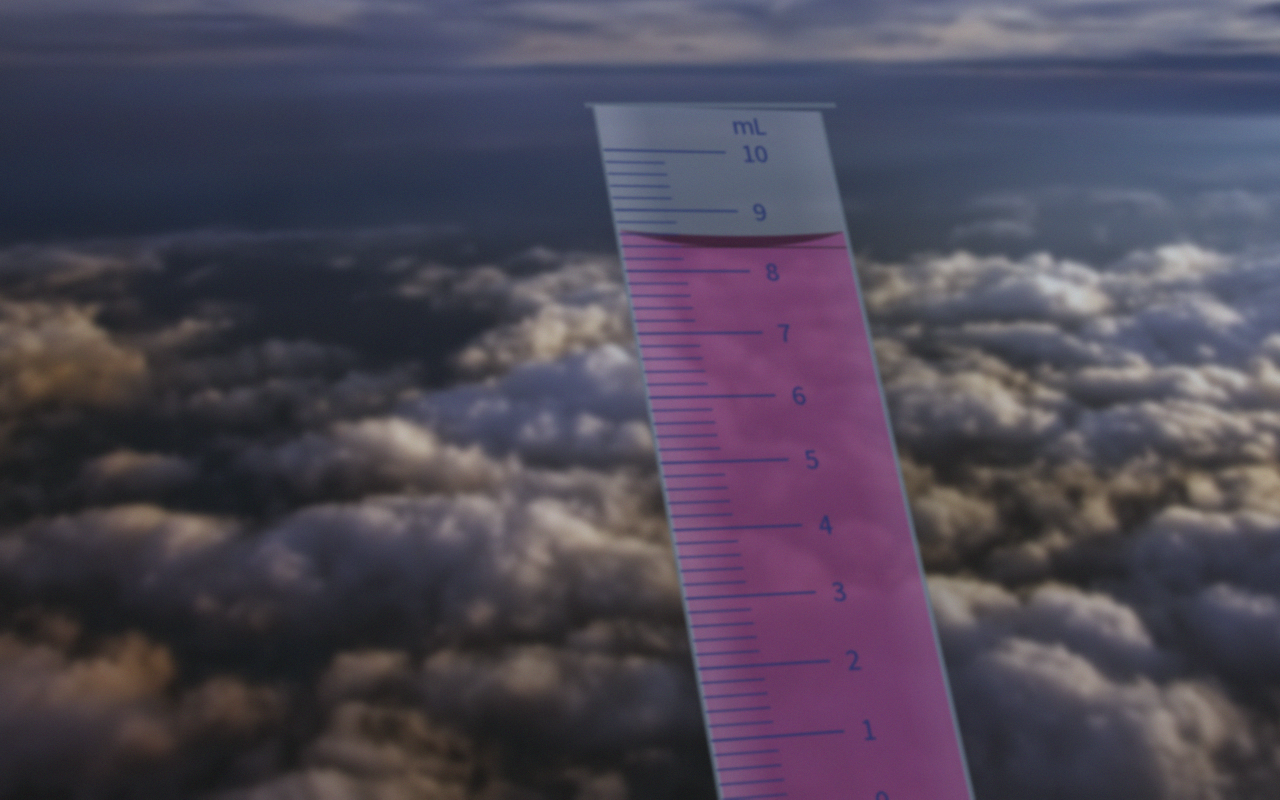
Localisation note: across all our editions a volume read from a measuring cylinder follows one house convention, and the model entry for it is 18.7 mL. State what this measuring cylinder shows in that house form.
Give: 8.4 mL
